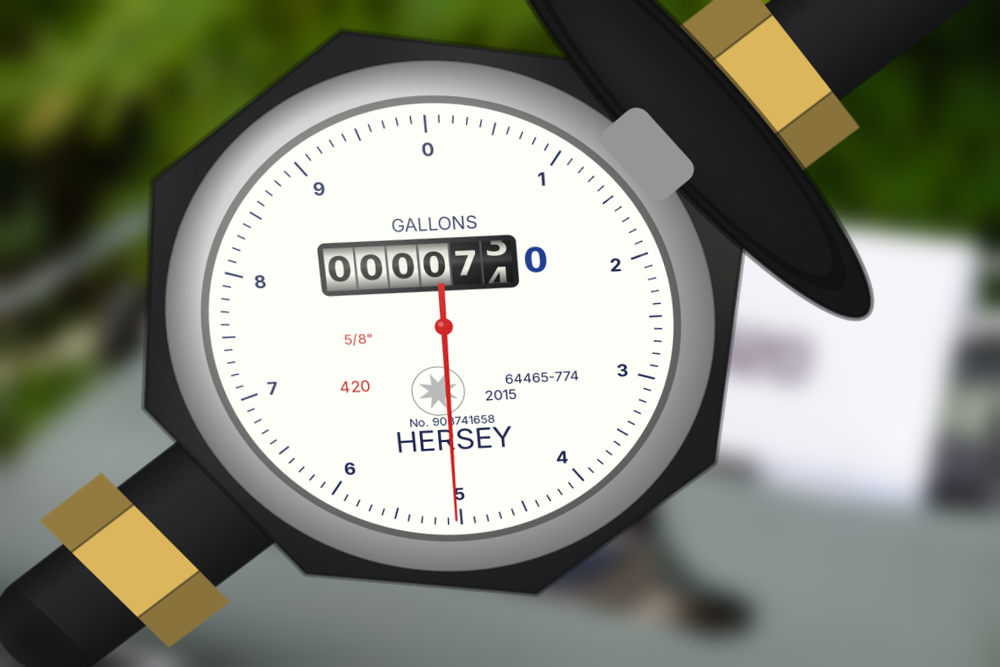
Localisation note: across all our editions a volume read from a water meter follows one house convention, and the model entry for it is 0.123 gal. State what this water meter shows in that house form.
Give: 735.0 gal
